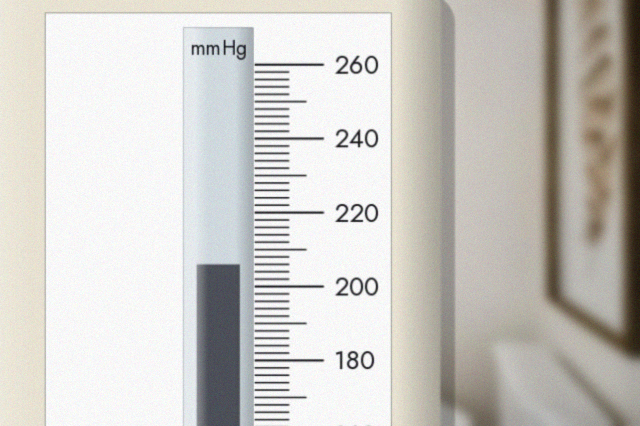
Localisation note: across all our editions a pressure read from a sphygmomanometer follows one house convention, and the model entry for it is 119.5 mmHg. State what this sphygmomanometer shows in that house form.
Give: 206 mmHg
